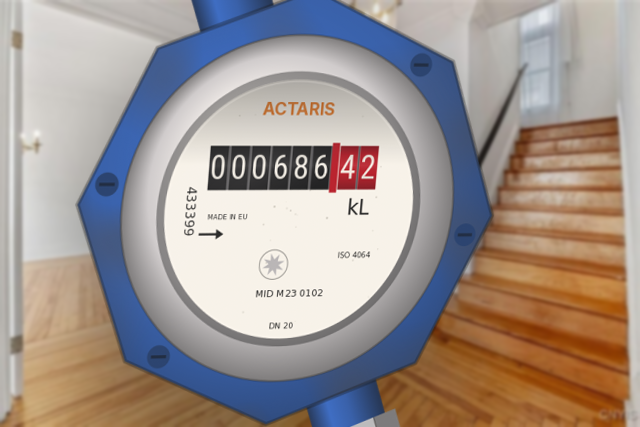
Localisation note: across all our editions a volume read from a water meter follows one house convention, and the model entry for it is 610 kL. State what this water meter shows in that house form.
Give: 686.42 kL
